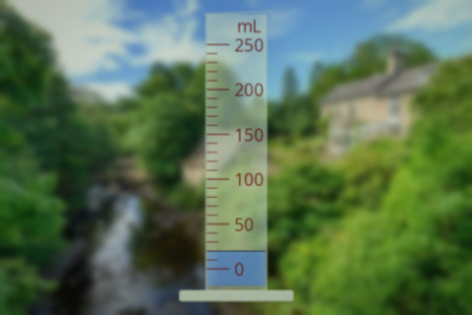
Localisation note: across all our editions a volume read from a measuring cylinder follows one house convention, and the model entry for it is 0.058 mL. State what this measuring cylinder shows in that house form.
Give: 20 mL
